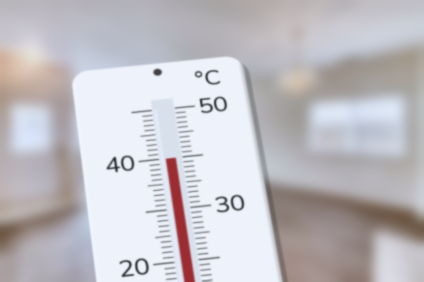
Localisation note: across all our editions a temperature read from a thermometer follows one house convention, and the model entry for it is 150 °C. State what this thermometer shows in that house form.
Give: 40 °C
